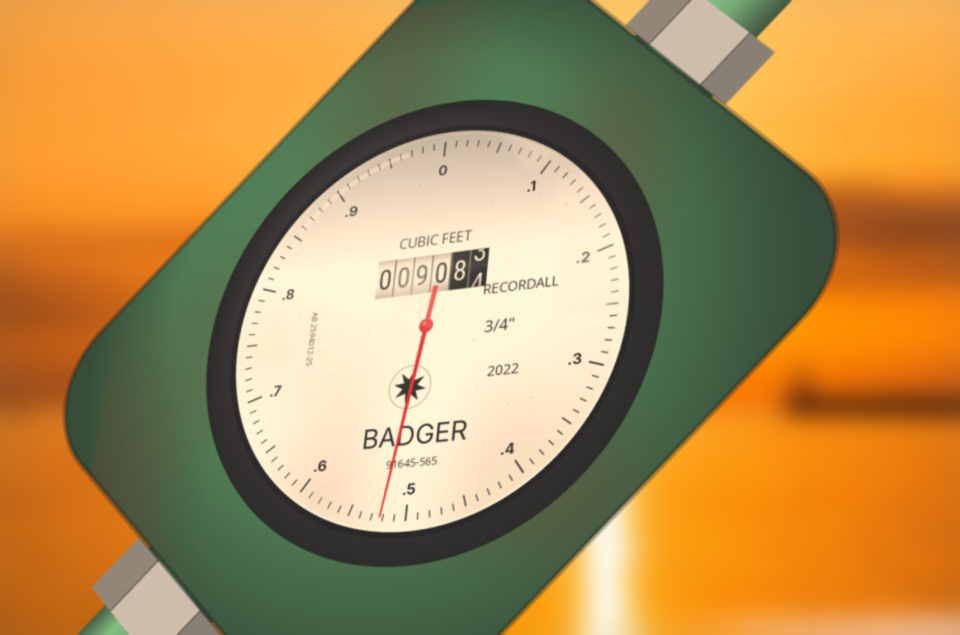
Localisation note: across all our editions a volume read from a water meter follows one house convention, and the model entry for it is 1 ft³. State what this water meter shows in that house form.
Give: 9083.52 ft³
